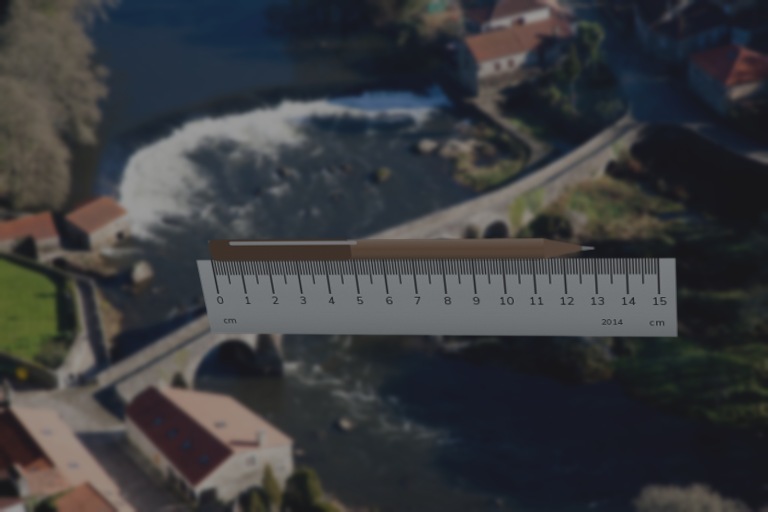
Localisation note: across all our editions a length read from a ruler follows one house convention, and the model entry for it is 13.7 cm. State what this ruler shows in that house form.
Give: 13 cm
